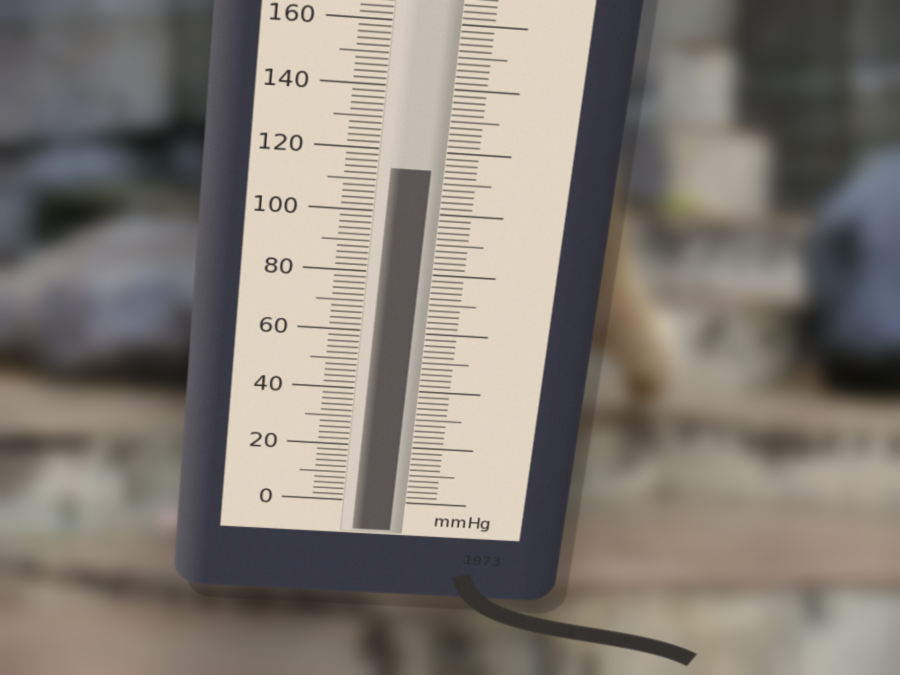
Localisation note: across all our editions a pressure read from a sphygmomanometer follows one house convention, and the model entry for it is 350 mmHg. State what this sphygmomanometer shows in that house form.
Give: 114 mmHg
